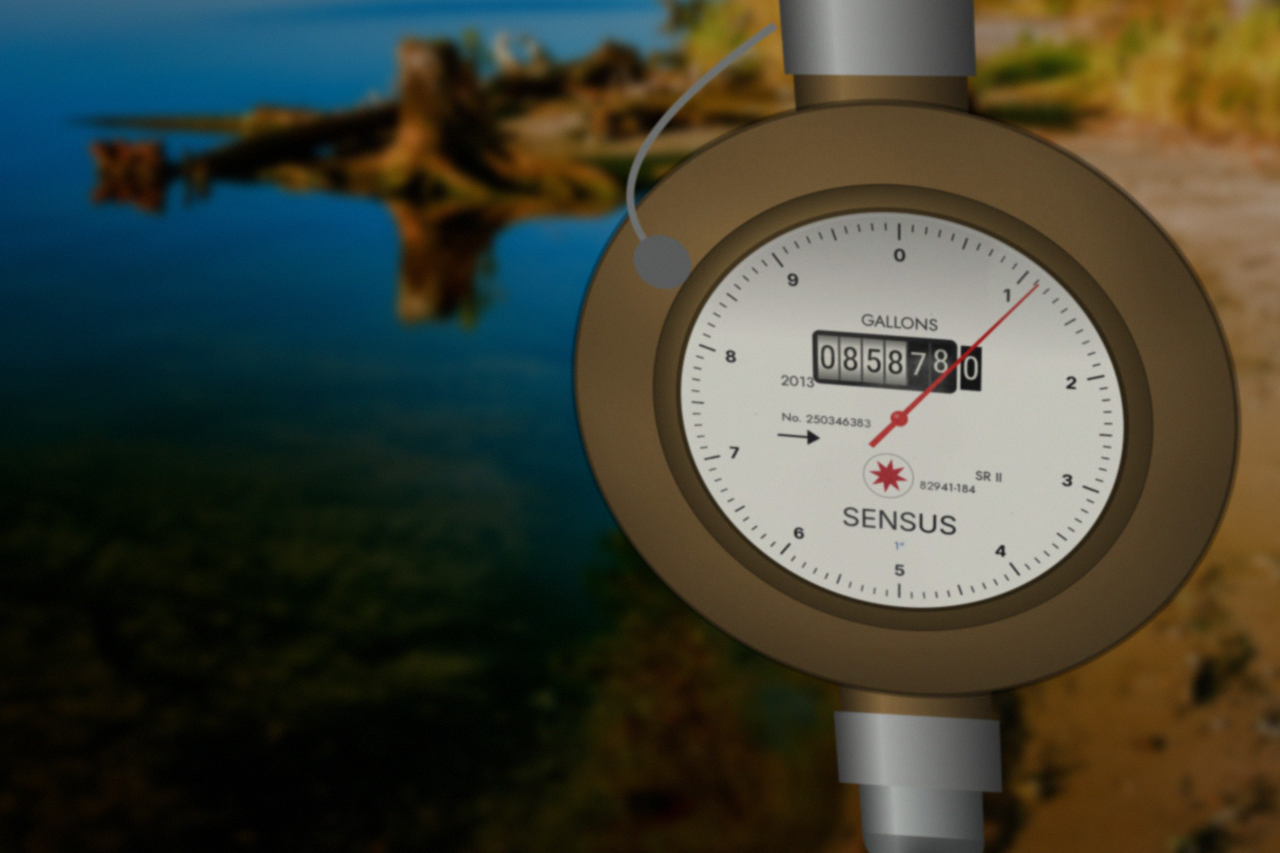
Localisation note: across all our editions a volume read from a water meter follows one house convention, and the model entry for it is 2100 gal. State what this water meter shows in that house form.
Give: 858781.1 gal
